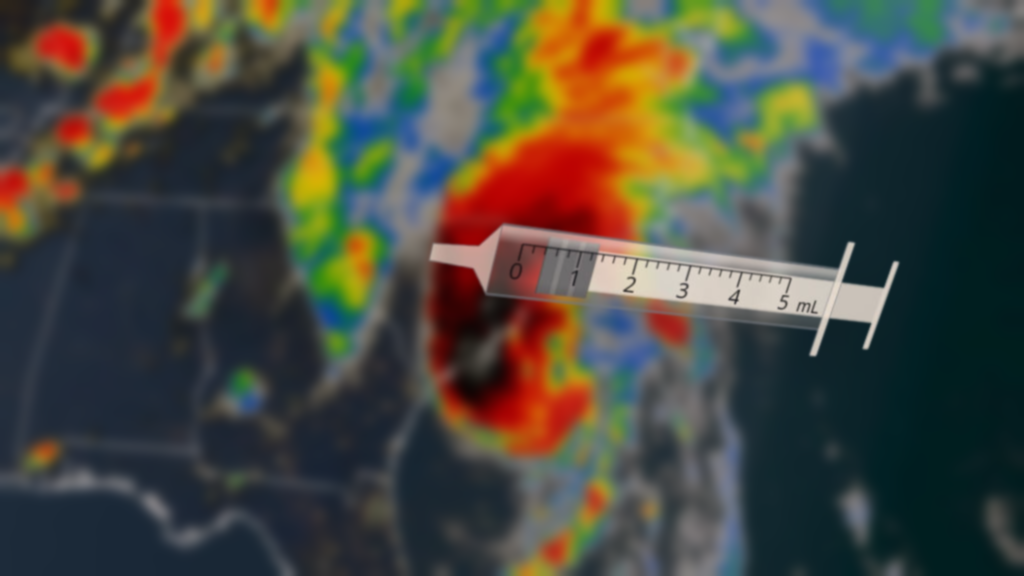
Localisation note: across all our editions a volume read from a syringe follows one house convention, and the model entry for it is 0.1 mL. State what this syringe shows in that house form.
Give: 0.4 mL
